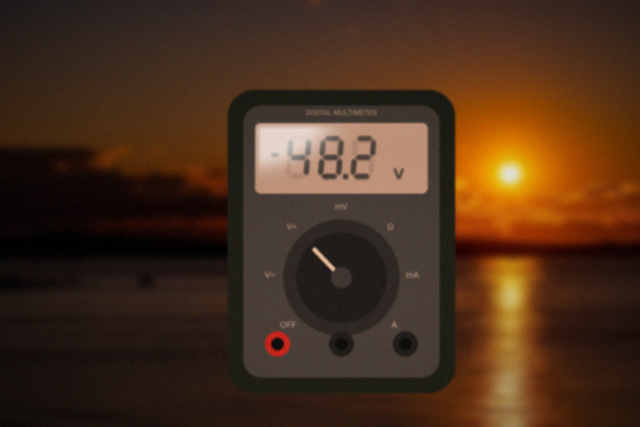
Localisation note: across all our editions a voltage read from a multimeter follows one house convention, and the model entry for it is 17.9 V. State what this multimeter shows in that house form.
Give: -48.2 V
